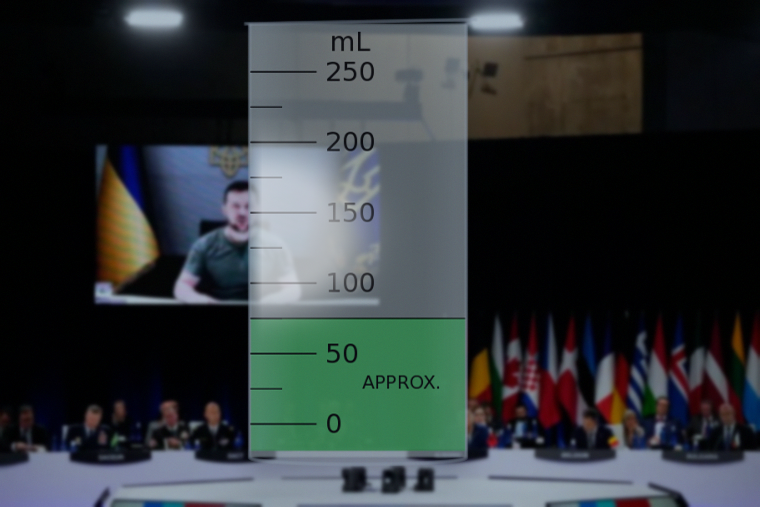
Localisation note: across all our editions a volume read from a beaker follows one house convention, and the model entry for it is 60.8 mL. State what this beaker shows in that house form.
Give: 75 mL
